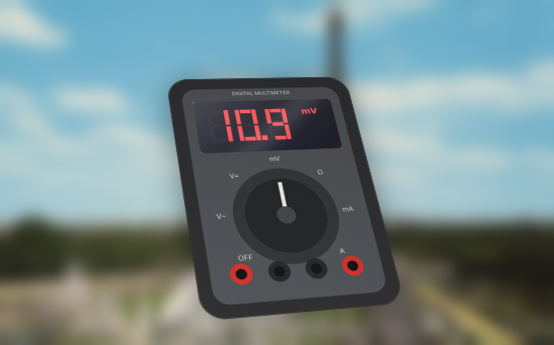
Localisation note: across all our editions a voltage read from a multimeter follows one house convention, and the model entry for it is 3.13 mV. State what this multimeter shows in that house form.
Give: 10.9 mV
